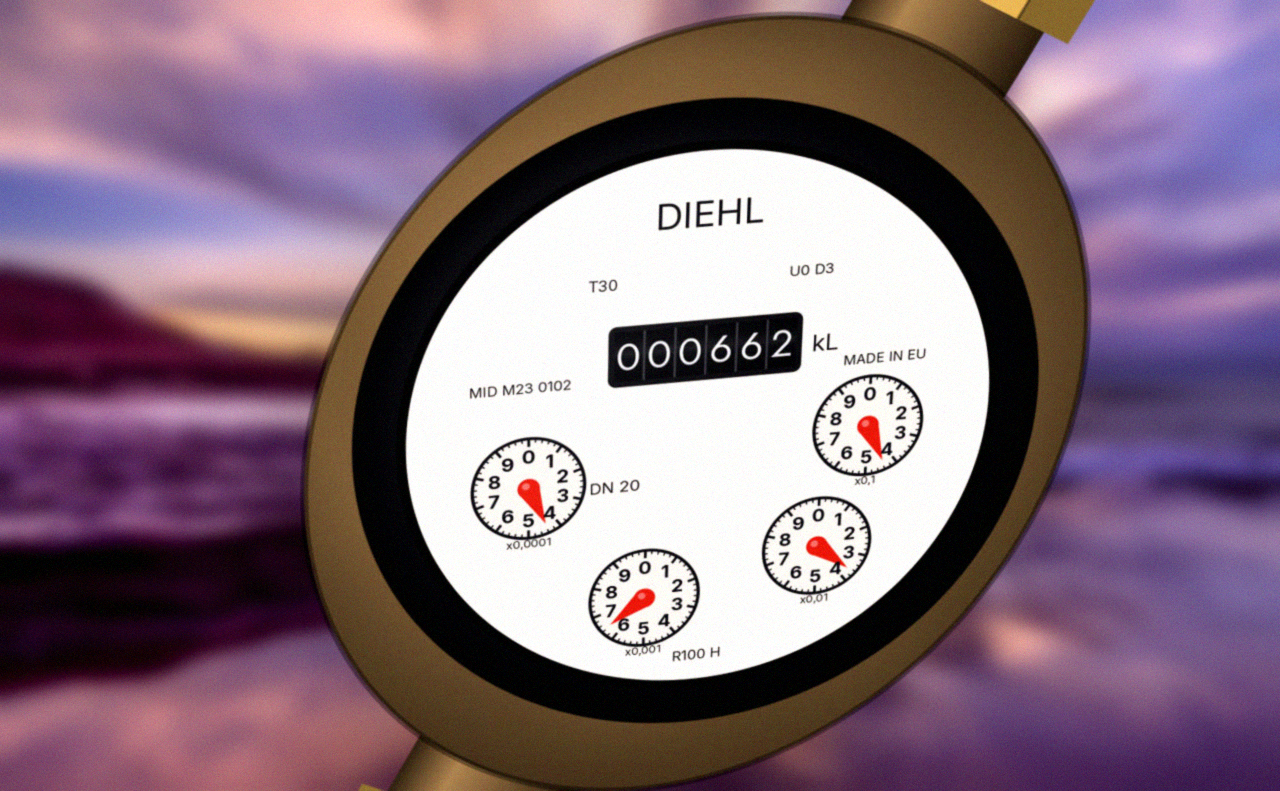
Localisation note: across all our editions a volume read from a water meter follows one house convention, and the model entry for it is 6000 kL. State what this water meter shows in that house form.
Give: 662.4364 kL
